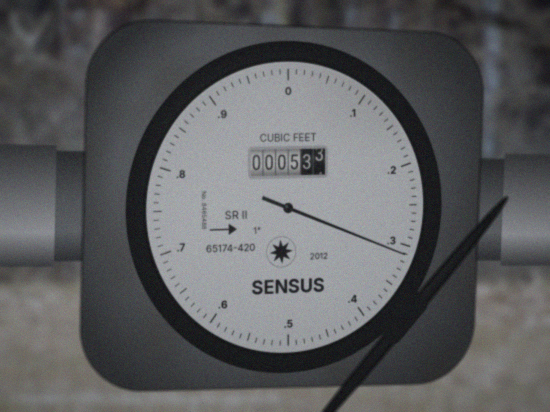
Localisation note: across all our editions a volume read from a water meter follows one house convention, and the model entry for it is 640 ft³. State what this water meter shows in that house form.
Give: 533.31 ft³
